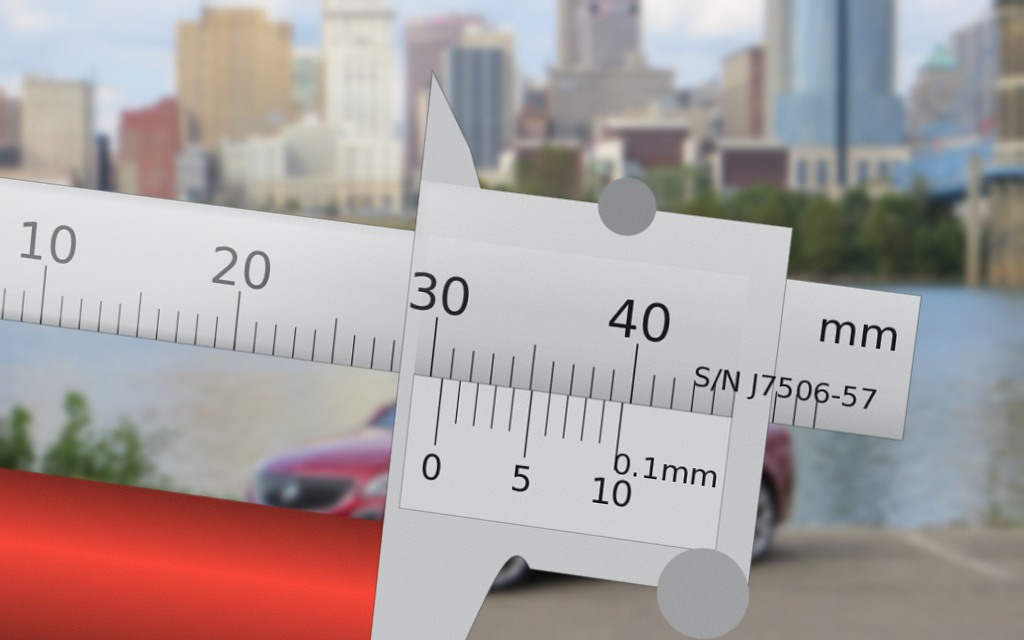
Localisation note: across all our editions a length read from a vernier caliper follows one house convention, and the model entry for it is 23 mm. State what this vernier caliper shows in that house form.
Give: 30.6 mm
